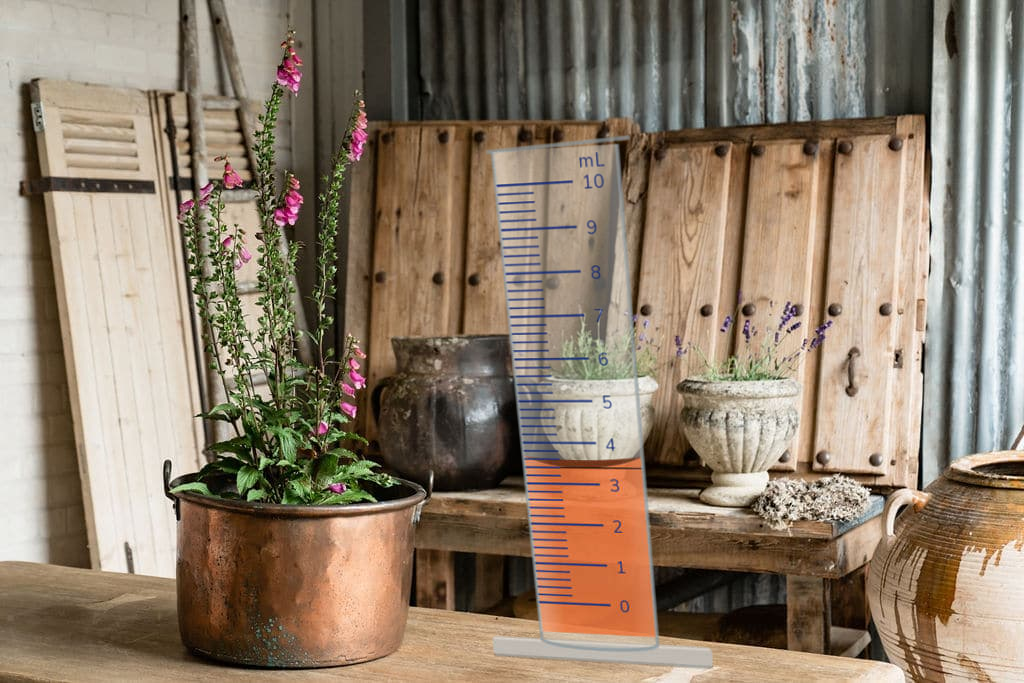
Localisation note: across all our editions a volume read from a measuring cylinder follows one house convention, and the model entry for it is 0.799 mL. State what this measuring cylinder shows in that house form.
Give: 3.4 mL
